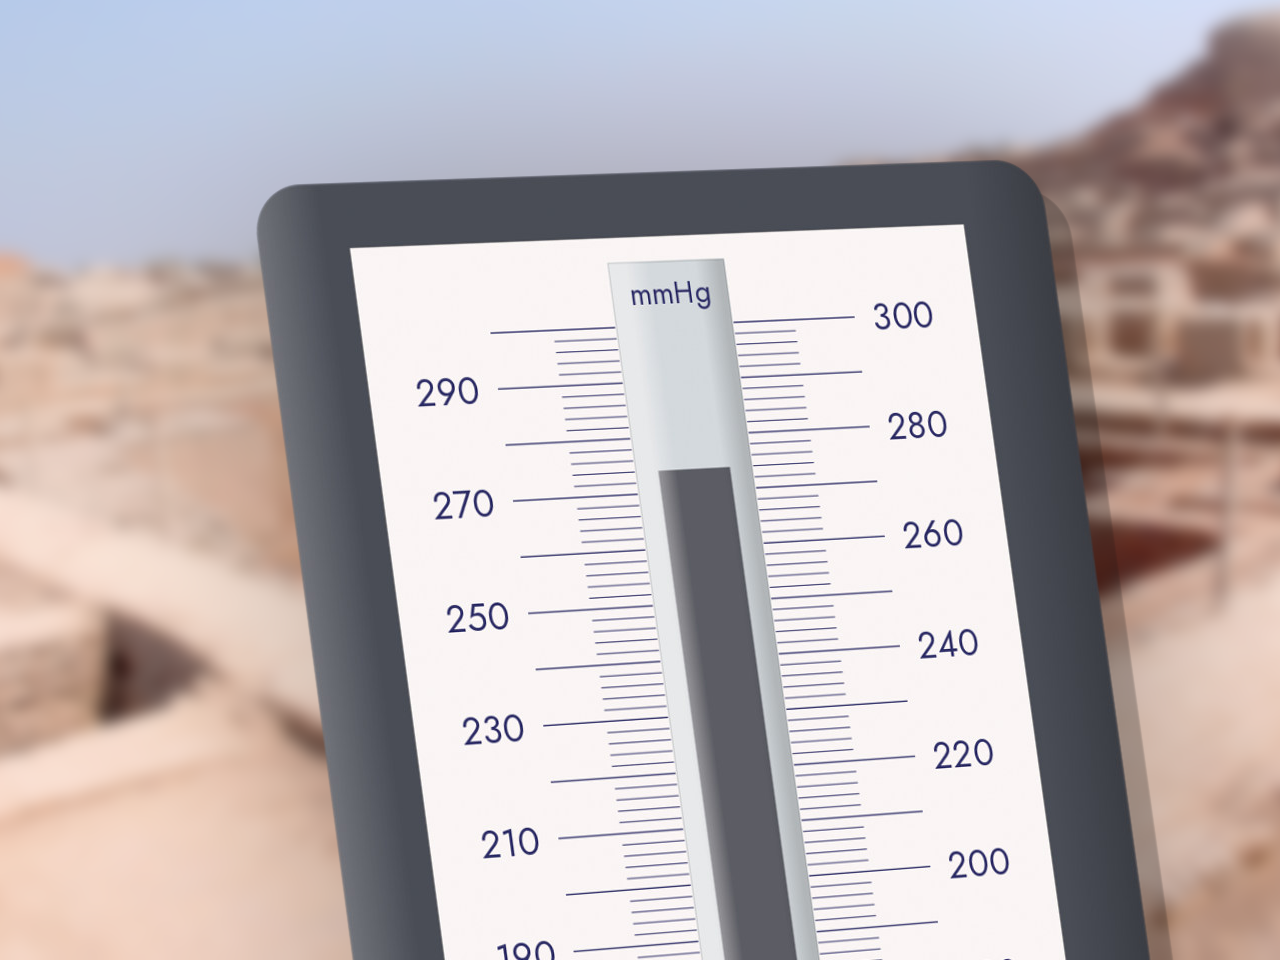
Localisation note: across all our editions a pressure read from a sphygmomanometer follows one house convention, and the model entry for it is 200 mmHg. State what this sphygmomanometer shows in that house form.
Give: 274 mmHg
